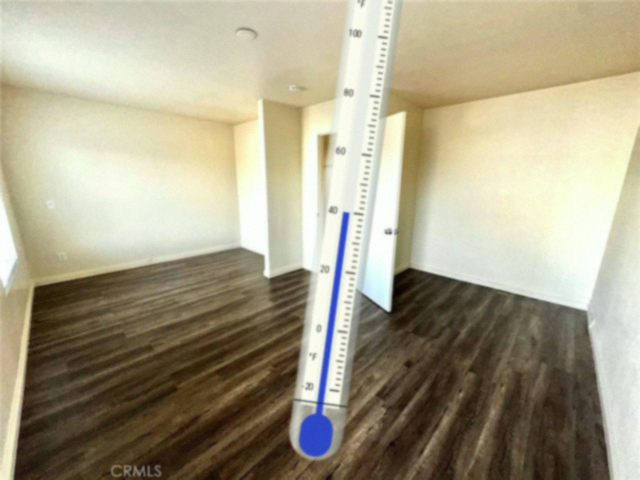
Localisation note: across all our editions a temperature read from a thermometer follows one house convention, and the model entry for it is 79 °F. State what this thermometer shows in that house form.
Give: 40 °F
